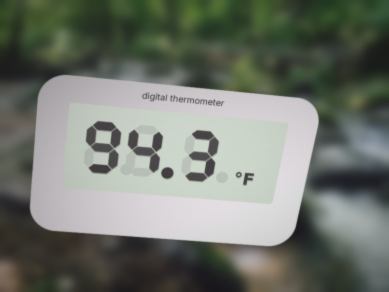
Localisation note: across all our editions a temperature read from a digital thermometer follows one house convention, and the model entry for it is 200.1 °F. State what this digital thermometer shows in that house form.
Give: 94.3 °F
